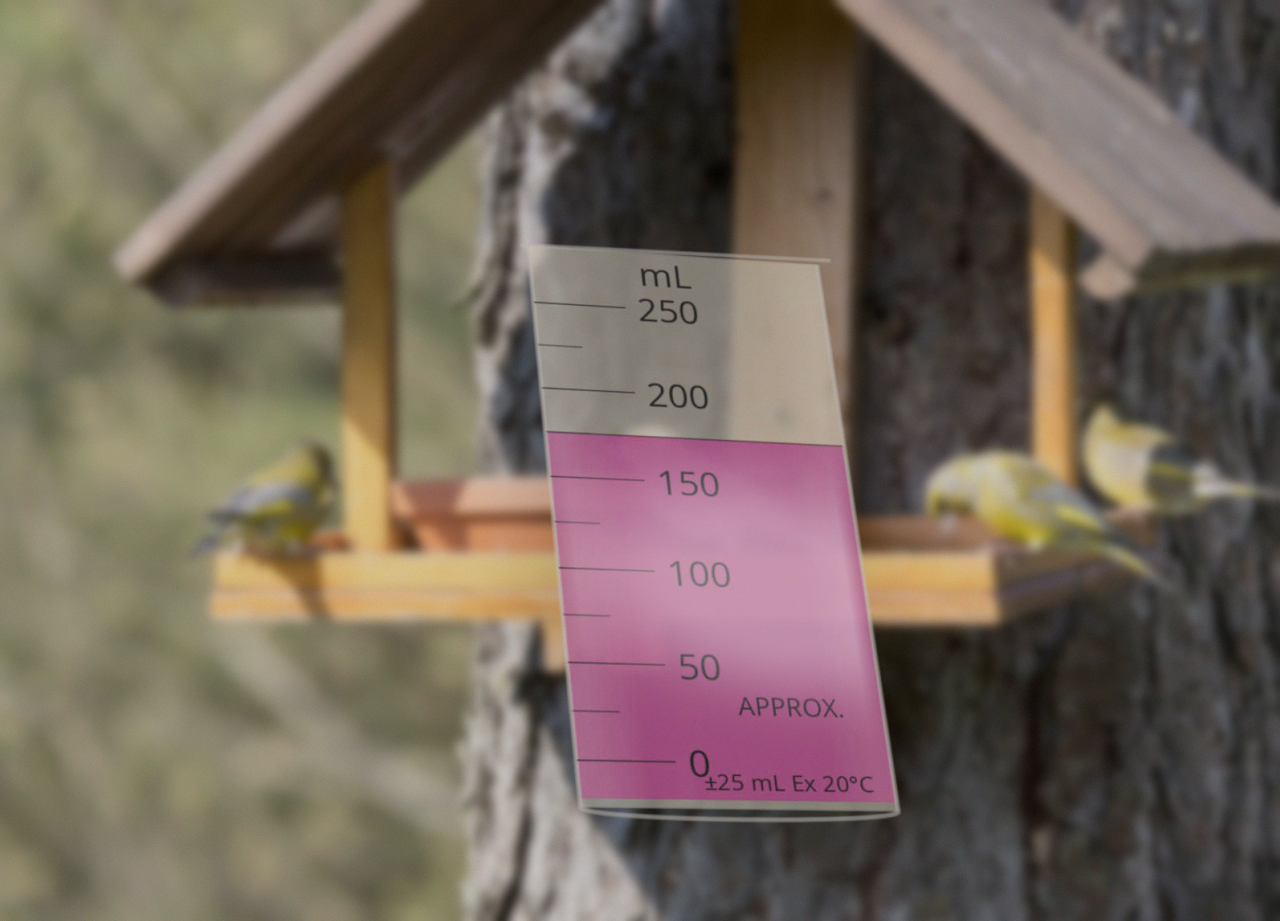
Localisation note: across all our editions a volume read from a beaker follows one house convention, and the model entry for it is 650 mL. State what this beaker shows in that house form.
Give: 175 mL
